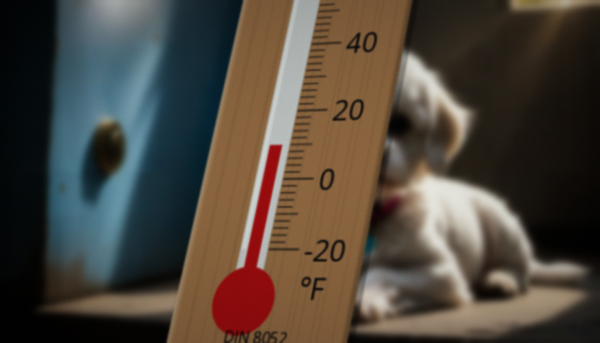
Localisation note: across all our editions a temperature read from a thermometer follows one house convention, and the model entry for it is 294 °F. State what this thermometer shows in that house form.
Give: 10 °F
